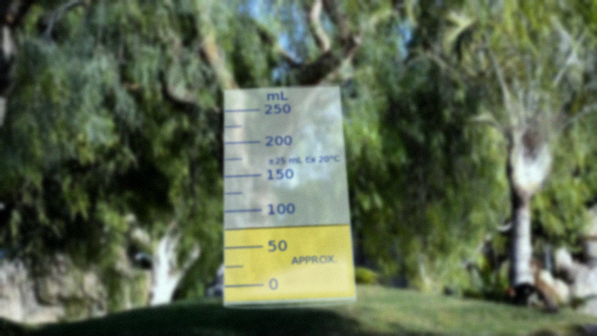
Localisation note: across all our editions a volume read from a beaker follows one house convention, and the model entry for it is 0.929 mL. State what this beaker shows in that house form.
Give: 75 mL
